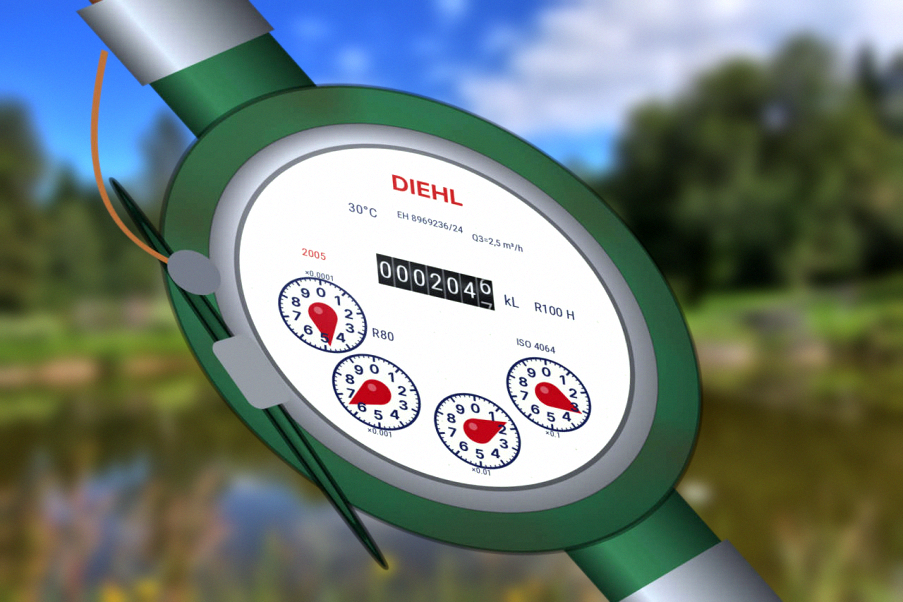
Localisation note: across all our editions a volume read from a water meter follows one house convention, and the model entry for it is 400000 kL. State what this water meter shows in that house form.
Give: 2046.3164 kL
